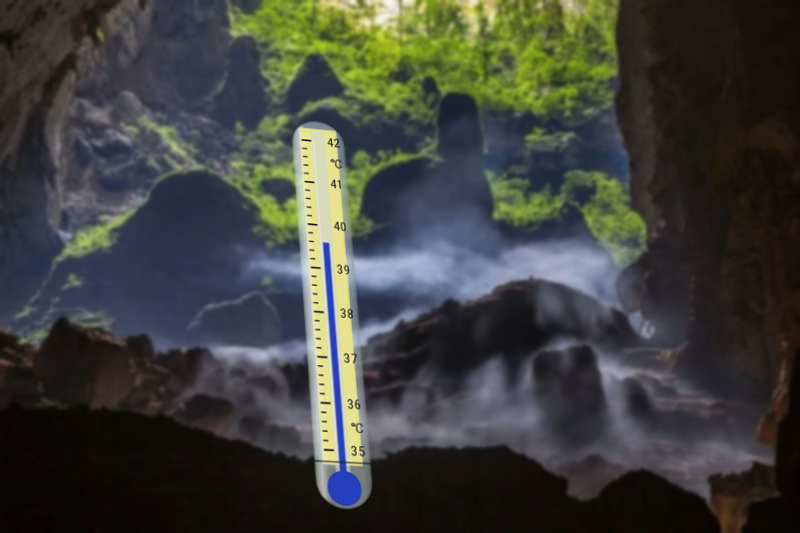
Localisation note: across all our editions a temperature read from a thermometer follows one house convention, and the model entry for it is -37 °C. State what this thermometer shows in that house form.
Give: 39.6 °C
